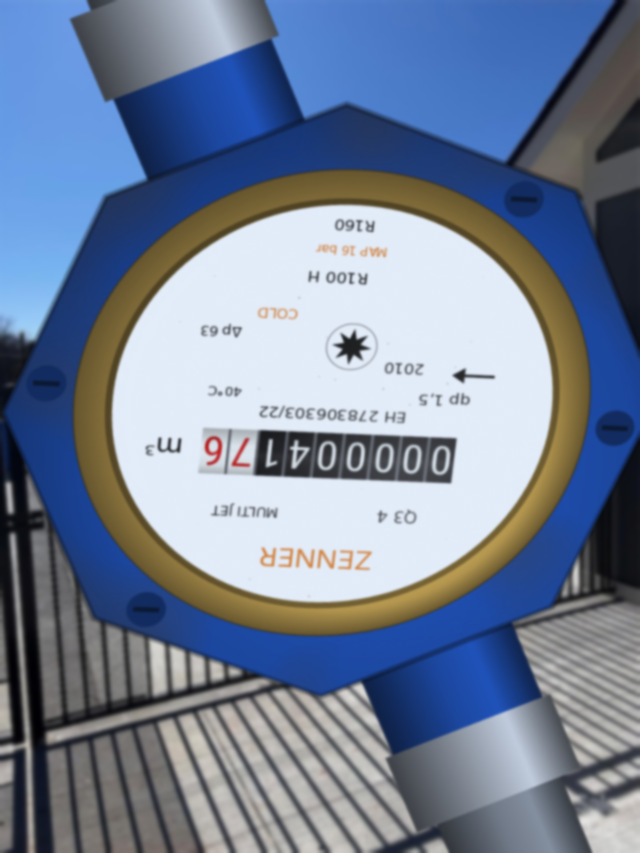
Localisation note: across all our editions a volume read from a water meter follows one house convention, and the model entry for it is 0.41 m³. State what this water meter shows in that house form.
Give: 41.76 m³
